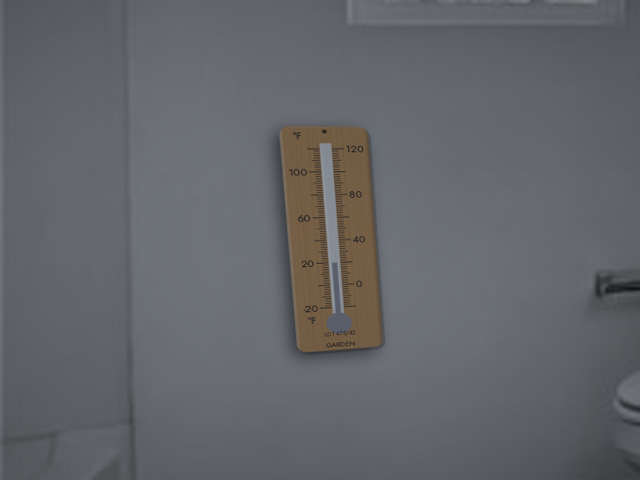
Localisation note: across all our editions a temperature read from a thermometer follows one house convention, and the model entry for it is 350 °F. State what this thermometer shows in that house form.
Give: 20 °F
